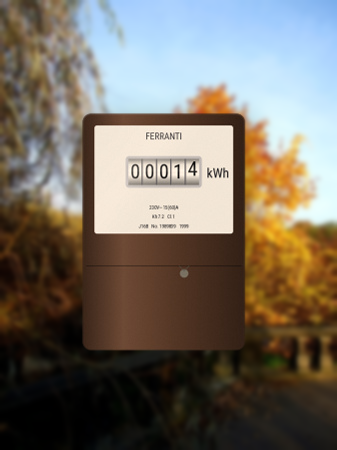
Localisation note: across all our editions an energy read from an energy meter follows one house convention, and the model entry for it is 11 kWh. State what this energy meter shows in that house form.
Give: 14 kWh
